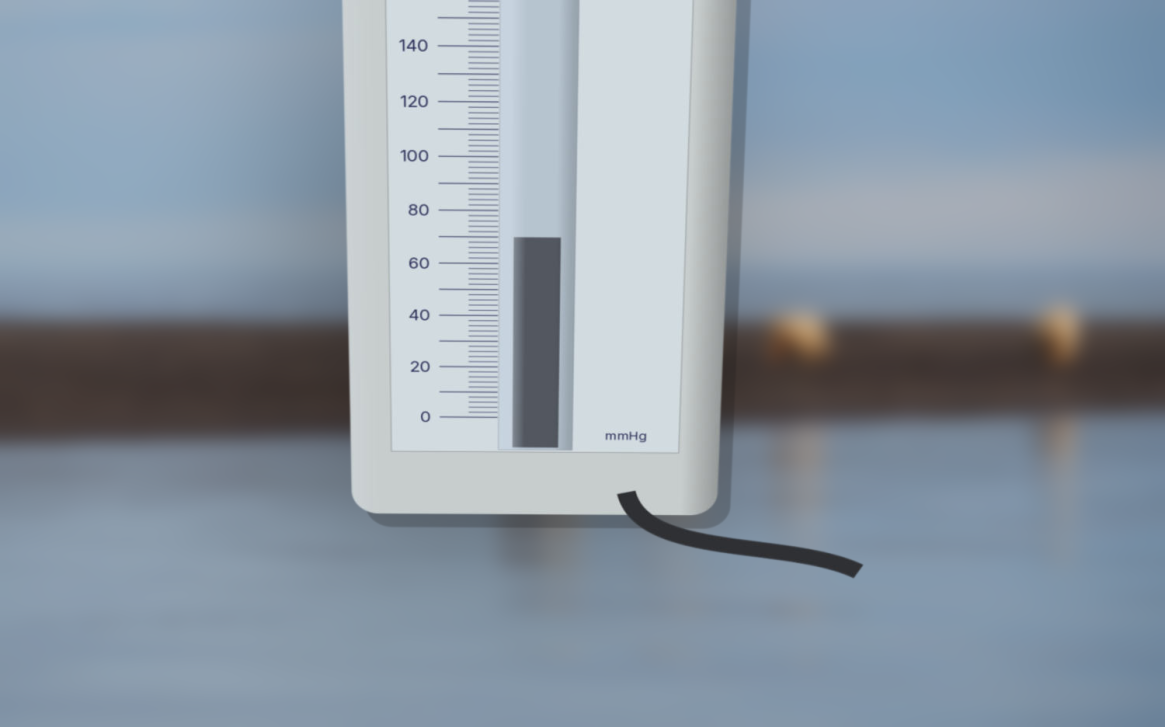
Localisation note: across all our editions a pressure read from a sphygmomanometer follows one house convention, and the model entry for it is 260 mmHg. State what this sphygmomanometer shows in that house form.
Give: 70 mmHg
